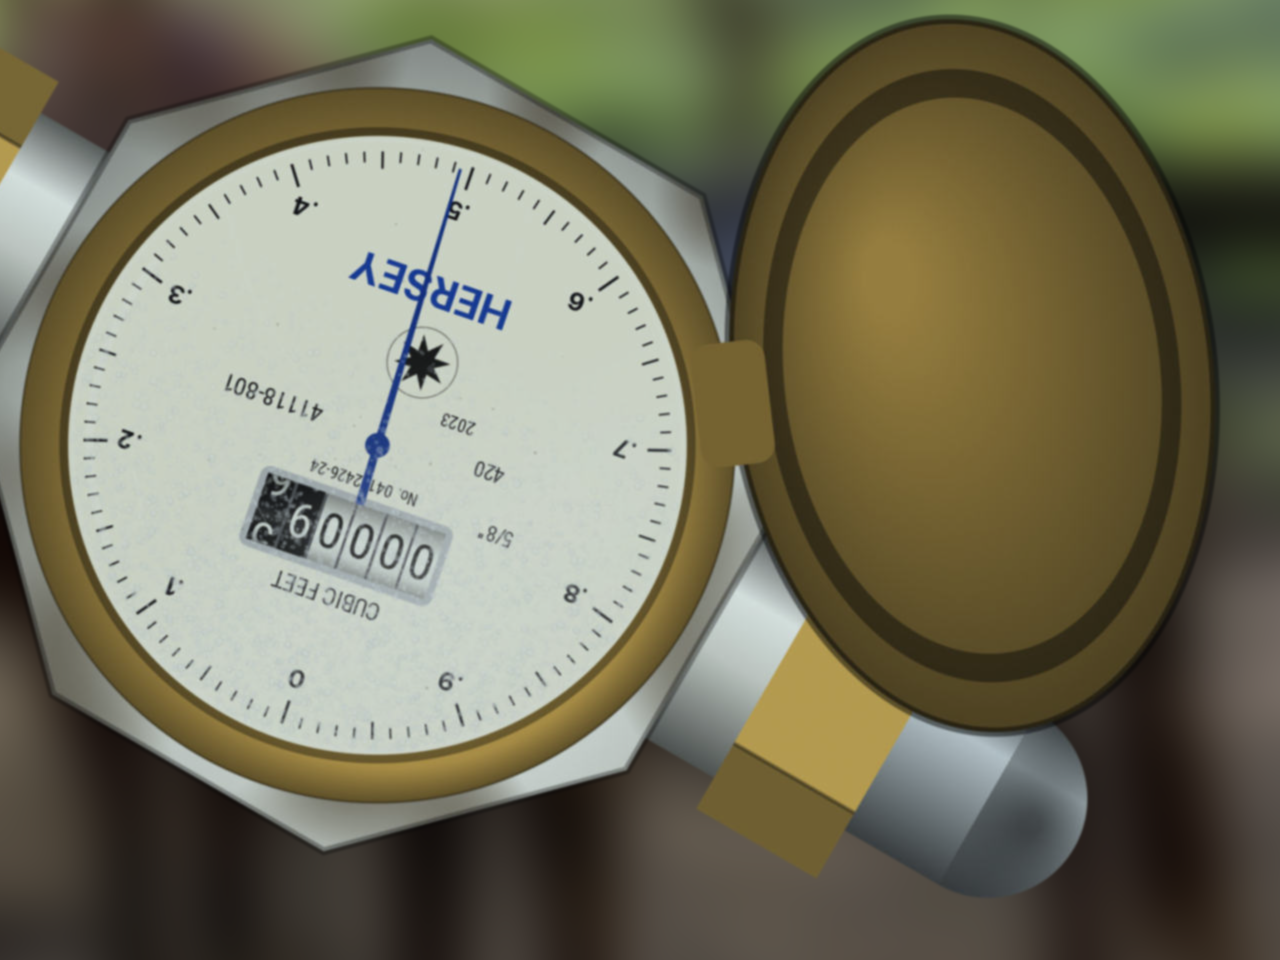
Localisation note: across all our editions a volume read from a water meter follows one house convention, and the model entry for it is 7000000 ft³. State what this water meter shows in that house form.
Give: 95.49 ft³
